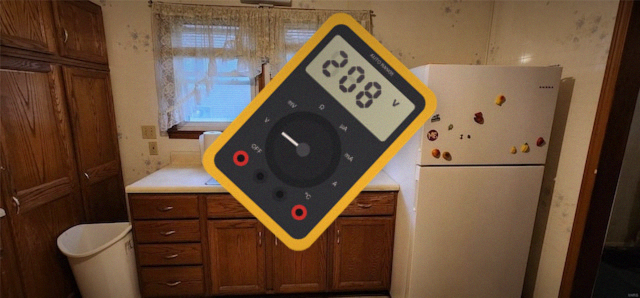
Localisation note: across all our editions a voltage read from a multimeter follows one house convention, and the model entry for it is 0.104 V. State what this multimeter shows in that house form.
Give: 208 V
